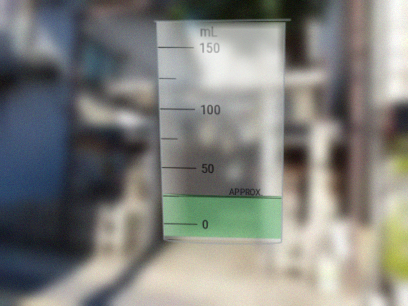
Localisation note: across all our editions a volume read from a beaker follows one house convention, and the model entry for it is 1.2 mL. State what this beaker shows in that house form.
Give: 25 mL
